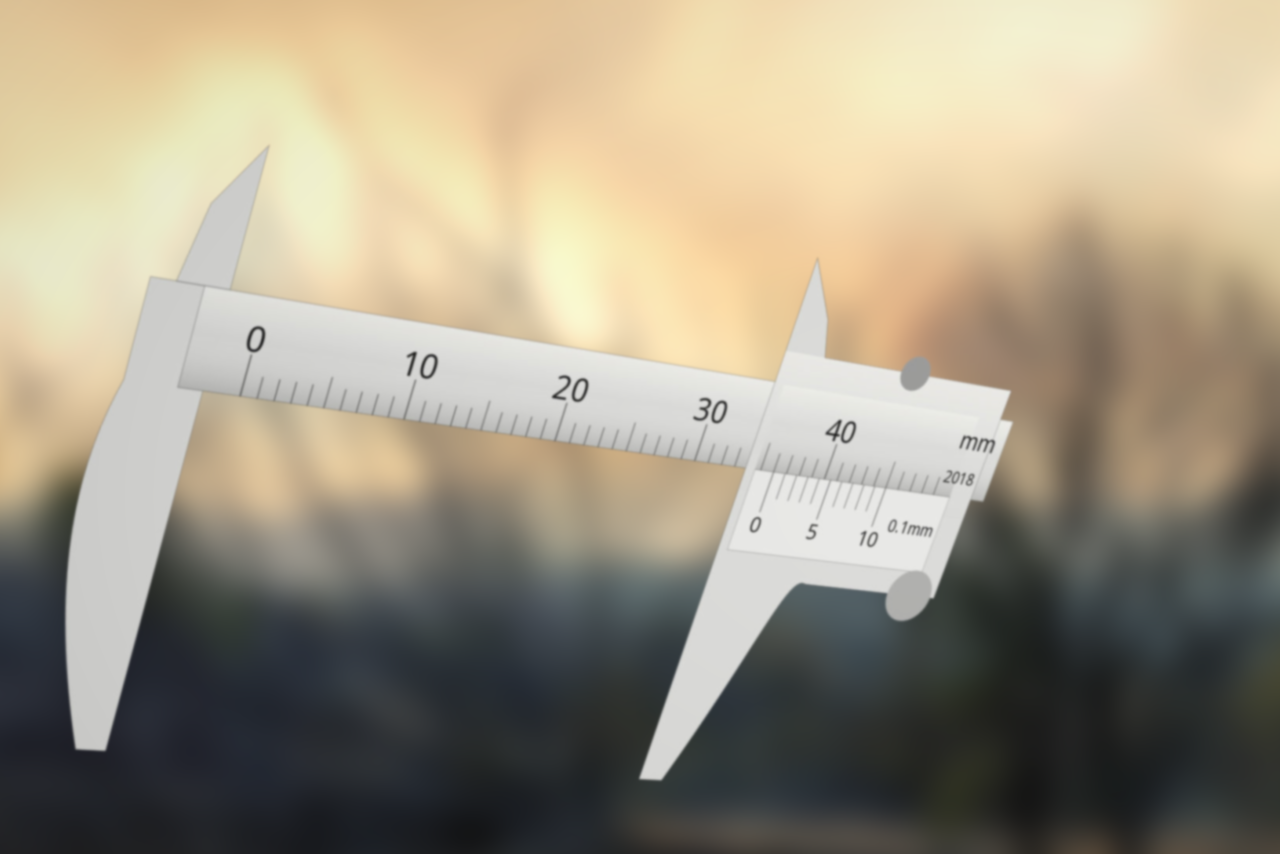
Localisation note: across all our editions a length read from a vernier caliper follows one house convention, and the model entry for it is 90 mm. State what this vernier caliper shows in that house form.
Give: 36.0 mm
